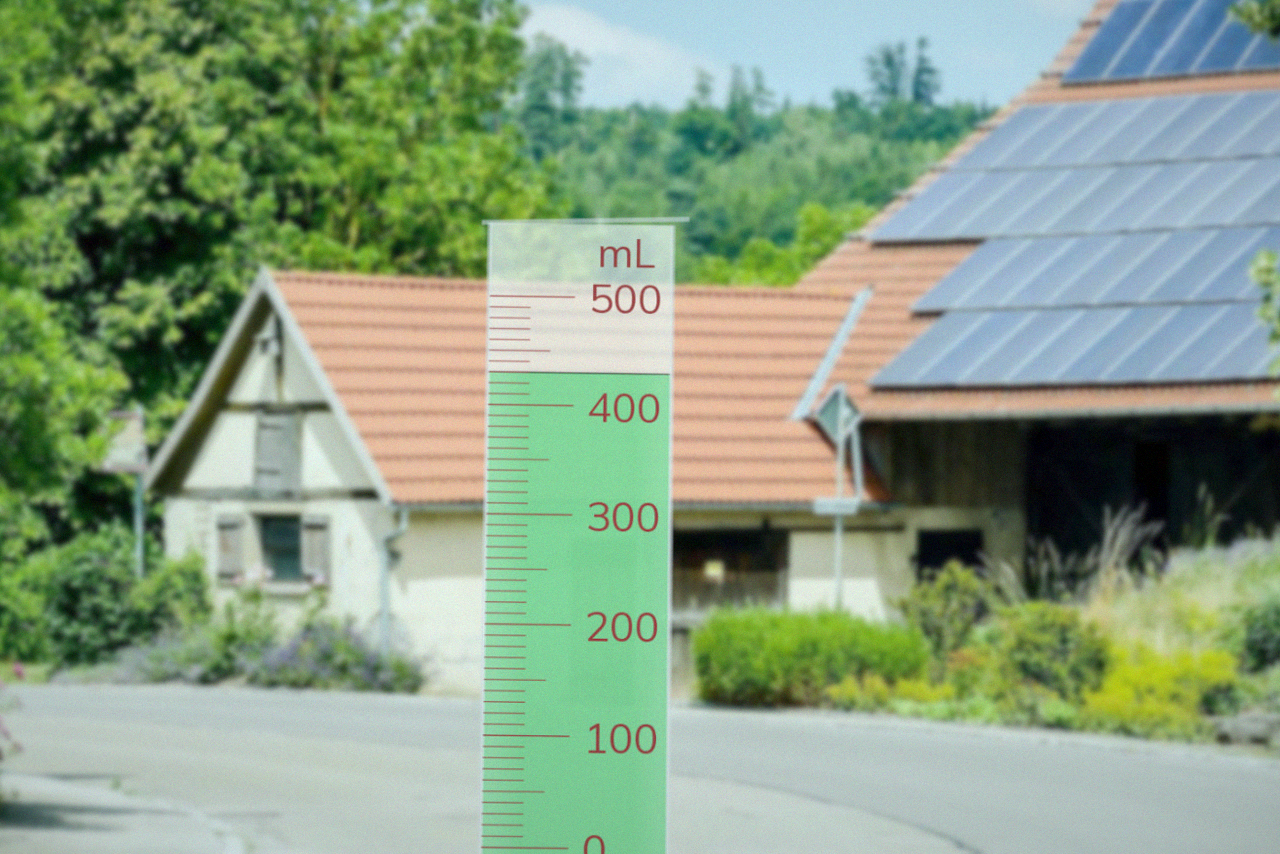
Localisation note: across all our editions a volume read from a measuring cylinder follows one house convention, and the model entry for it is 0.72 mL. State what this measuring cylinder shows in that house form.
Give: 430 mL
